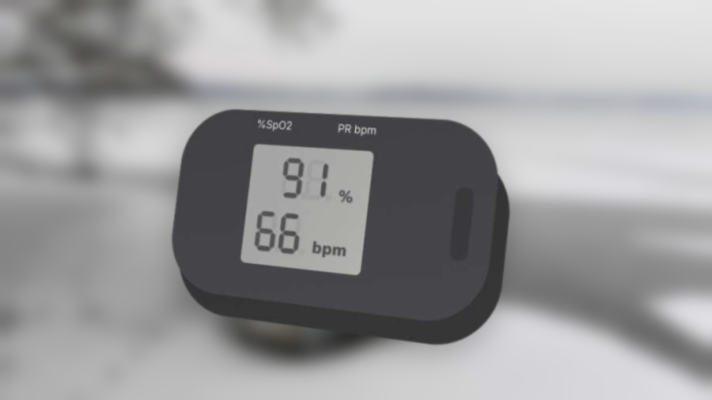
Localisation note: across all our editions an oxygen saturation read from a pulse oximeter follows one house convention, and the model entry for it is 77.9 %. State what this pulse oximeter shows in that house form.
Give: 91 %
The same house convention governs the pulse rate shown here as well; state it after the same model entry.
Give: 66 bpm
